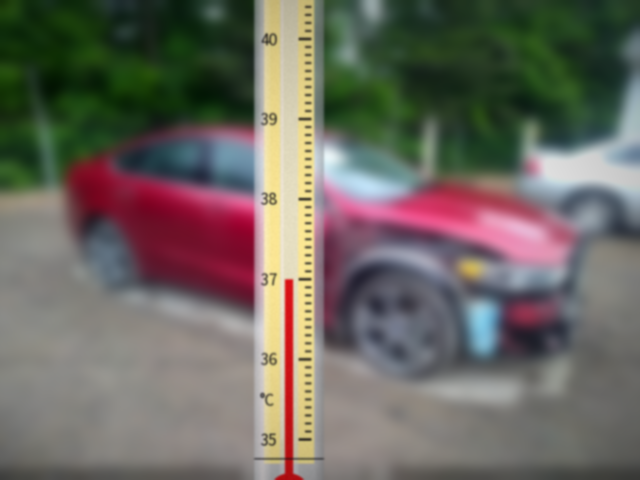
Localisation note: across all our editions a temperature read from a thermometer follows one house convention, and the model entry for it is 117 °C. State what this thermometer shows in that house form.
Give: 37 °C
